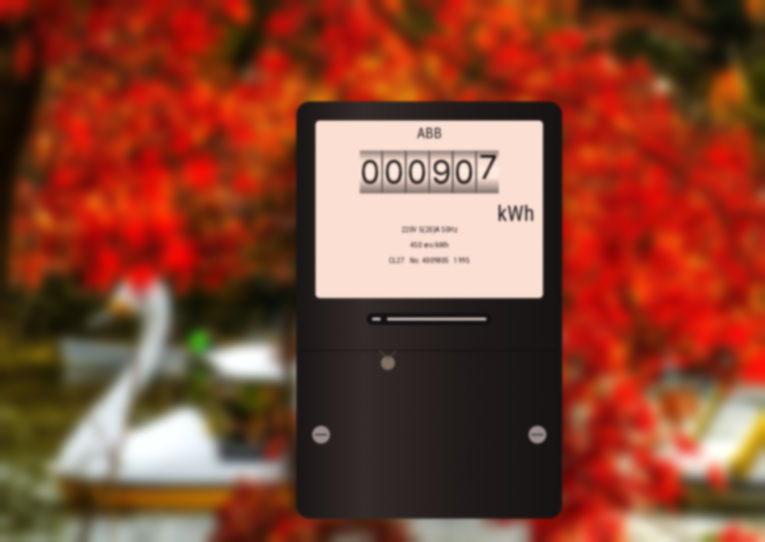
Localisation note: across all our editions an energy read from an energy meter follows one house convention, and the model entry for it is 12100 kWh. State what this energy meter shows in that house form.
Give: 907 kWh
